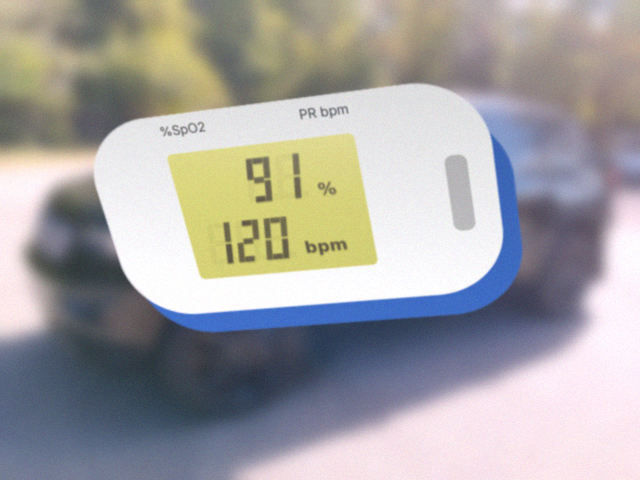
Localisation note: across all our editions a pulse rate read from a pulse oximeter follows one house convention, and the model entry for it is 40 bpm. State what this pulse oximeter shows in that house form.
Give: 120 bpm
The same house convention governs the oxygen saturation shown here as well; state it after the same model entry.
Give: 91 %
